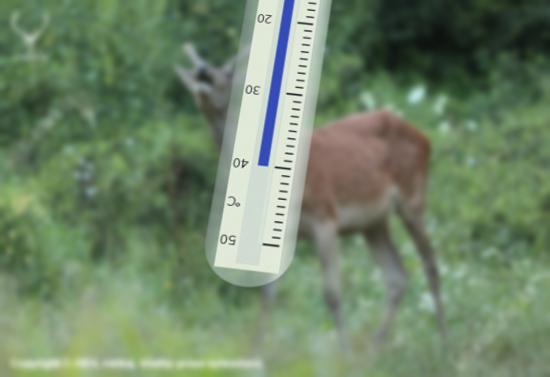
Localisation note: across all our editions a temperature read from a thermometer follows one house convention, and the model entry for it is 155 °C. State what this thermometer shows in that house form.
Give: 40 °C
